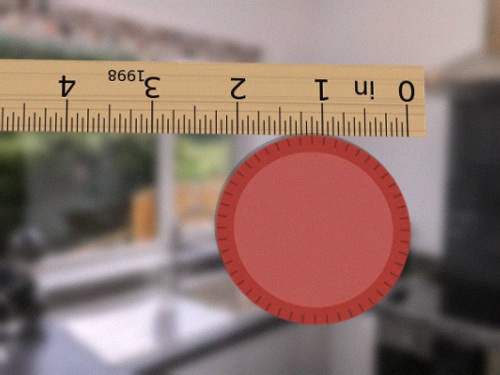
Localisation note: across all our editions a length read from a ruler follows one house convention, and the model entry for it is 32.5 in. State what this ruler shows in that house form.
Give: 2.25 in
